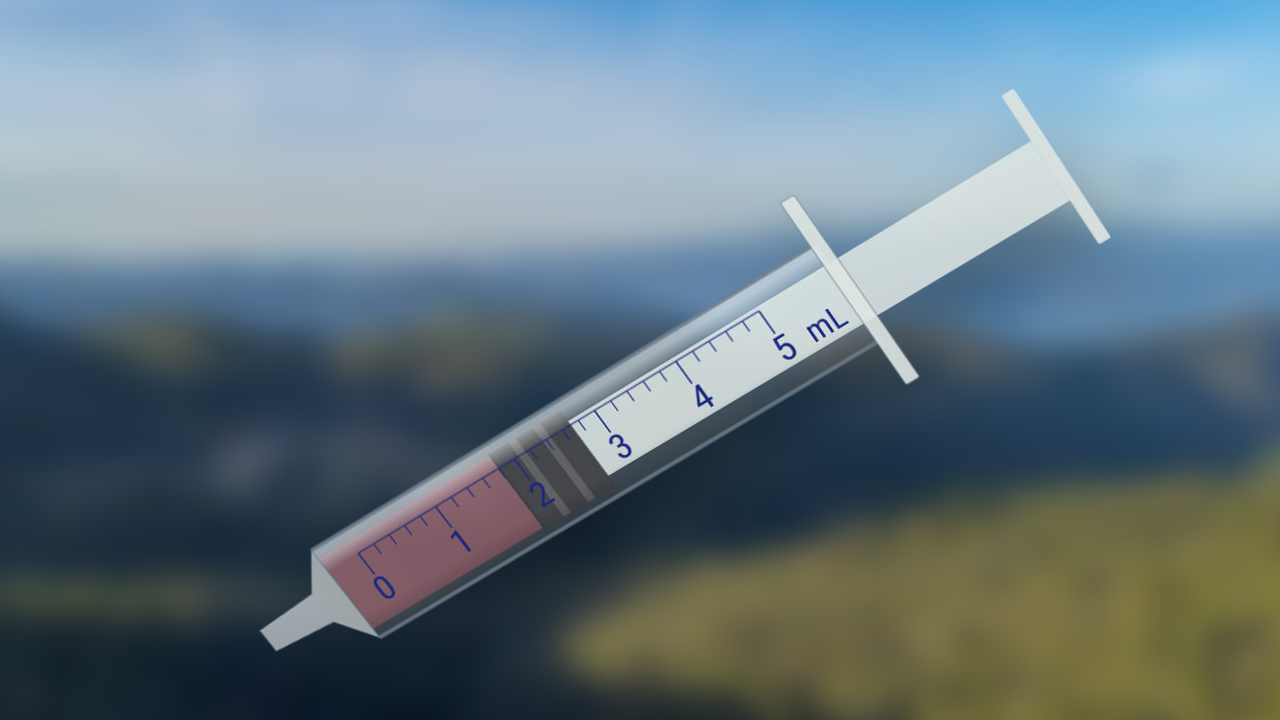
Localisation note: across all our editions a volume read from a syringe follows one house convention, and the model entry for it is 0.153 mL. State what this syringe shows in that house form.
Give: 1.8 mL
